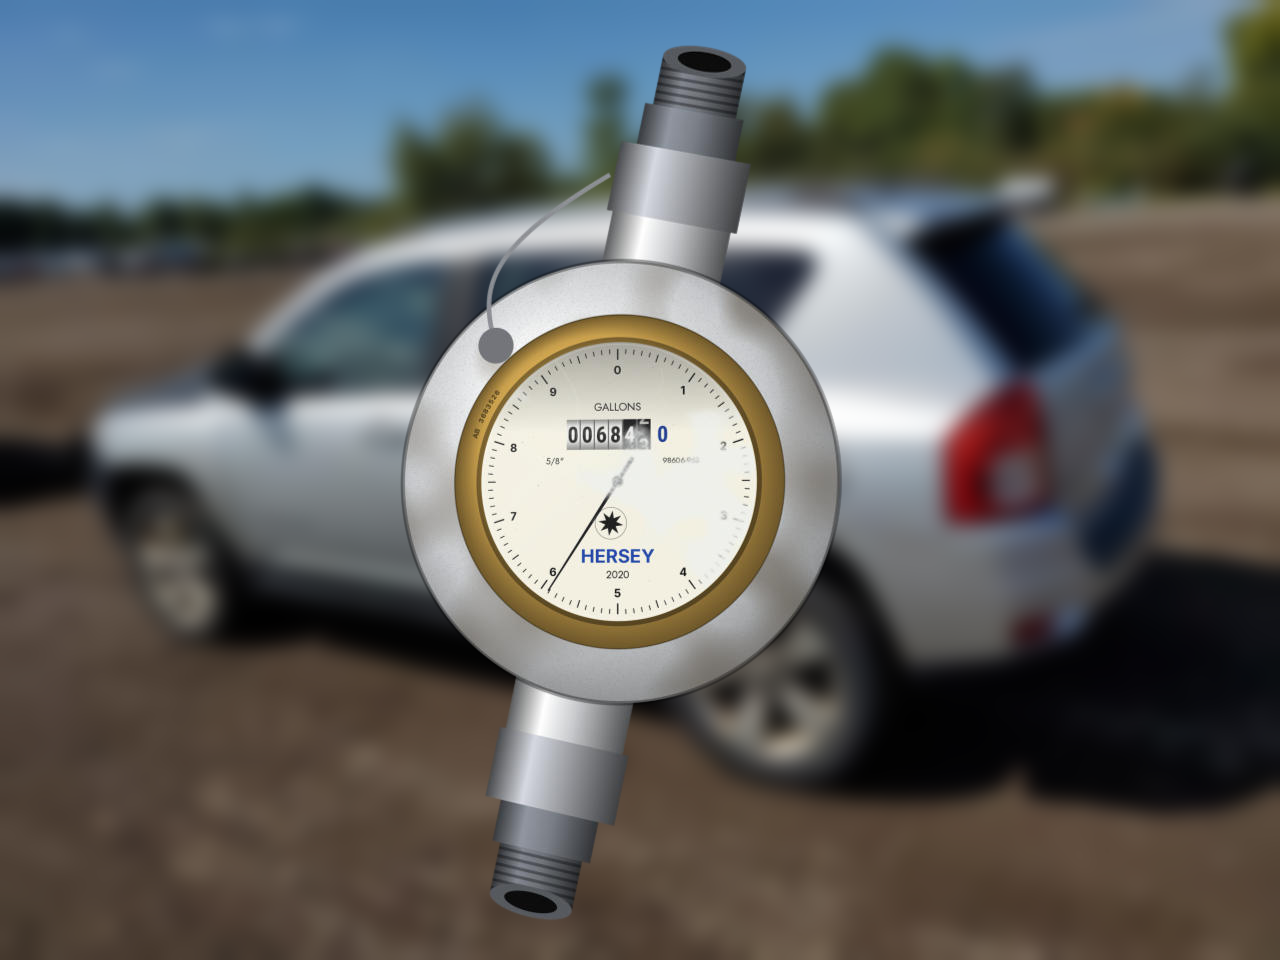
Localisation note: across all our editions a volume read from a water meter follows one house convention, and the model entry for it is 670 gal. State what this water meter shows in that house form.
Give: 68425.9 gal
